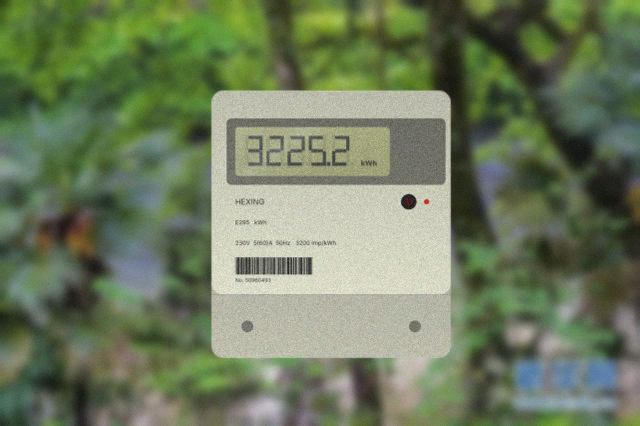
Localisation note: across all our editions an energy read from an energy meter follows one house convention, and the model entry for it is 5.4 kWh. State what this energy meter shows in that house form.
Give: 3225.2 kWh
